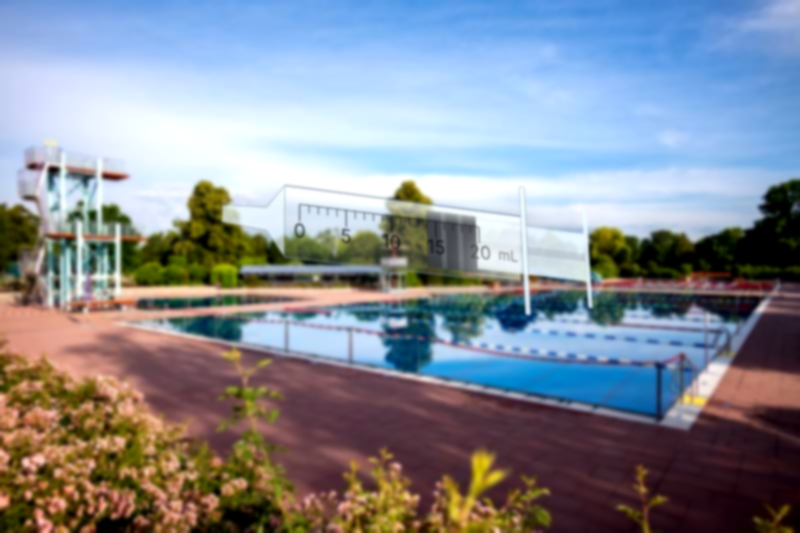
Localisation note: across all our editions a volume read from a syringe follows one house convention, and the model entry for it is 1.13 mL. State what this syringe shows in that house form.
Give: 14 mL
